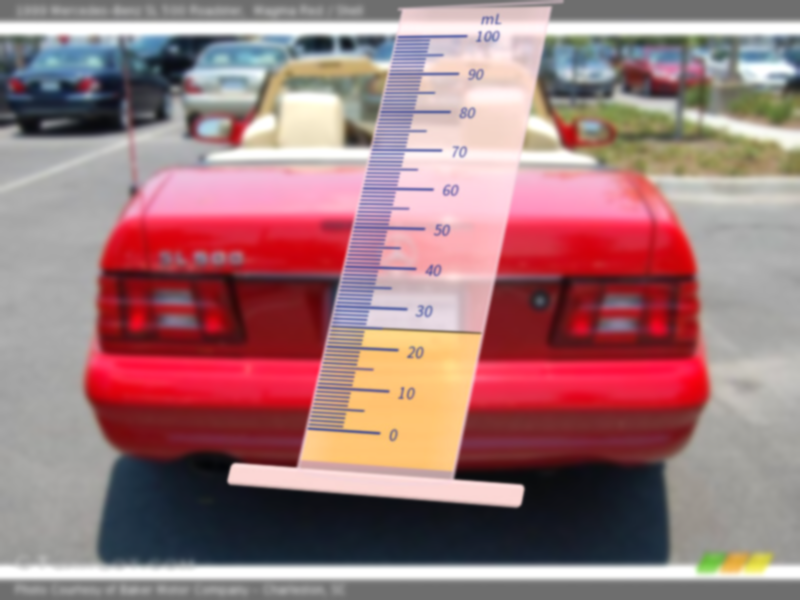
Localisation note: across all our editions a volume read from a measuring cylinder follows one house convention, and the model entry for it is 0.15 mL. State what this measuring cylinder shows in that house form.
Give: 25 mL
